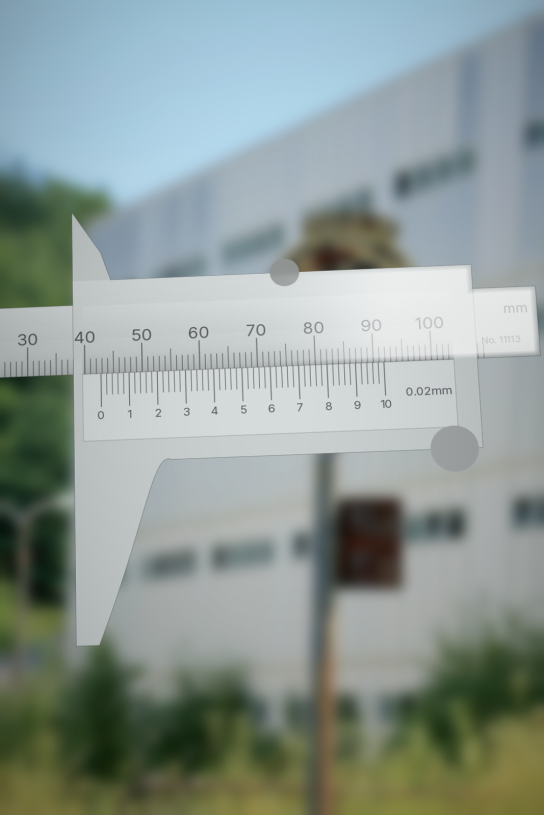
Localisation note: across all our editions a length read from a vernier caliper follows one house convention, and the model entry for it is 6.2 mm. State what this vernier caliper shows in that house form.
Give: 42.8 mm
